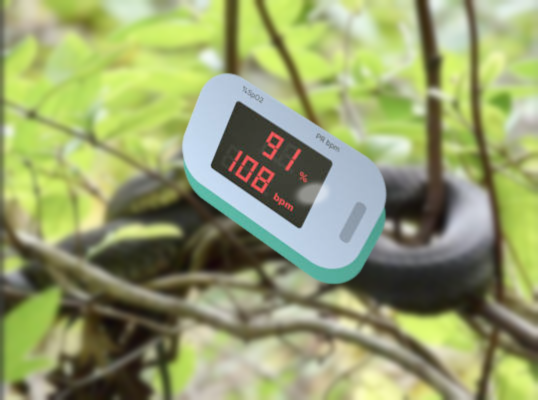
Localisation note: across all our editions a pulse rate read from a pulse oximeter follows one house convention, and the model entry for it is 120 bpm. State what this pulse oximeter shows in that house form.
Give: 108 bpm
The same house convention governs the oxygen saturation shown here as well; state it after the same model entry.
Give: 91 %
